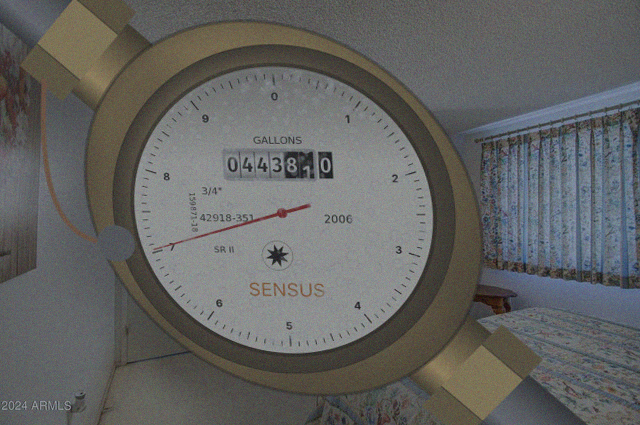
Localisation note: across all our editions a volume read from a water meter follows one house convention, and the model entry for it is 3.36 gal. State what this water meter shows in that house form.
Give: 443807.0 gal
